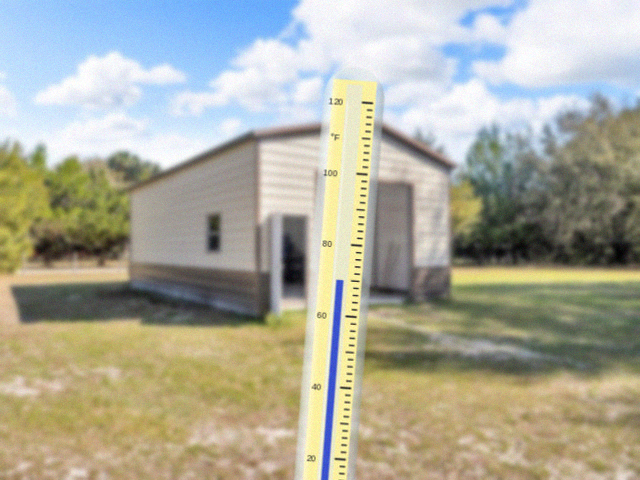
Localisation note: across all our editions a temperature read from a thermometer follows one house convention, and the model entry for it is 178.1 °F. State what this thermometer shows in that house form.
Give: 70 °F
